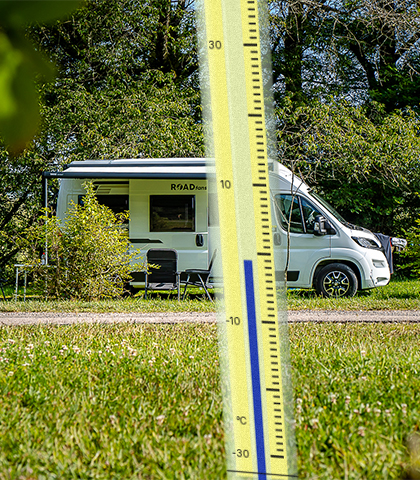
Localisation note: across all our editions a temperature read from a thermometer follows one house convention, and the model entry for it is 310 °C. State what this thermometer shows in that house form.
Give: -1 °C
